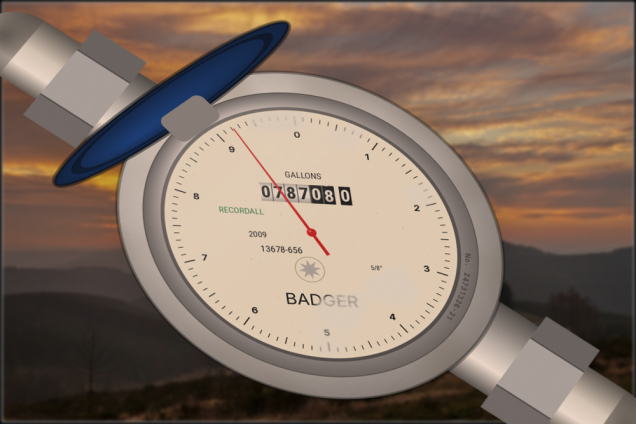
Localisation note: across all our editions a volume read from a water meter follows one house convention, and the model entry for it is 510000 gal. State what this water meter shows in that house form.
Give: 787079.2 gal
